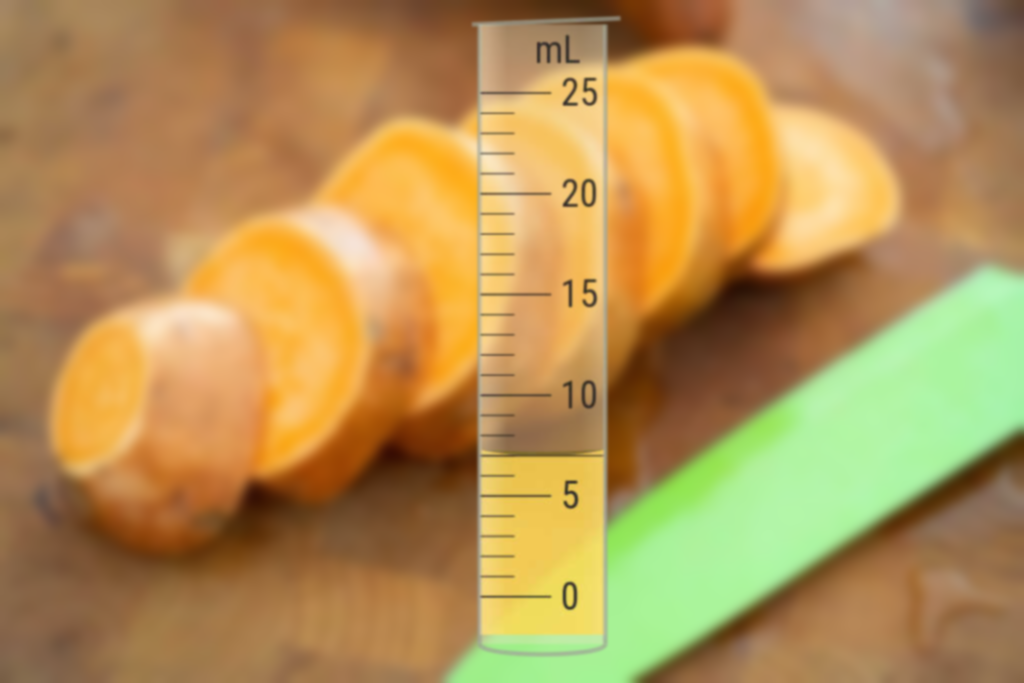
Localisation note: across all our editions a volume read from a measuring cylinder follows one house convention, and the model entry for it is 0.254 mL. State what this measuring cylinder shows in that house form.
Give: 7 mL
